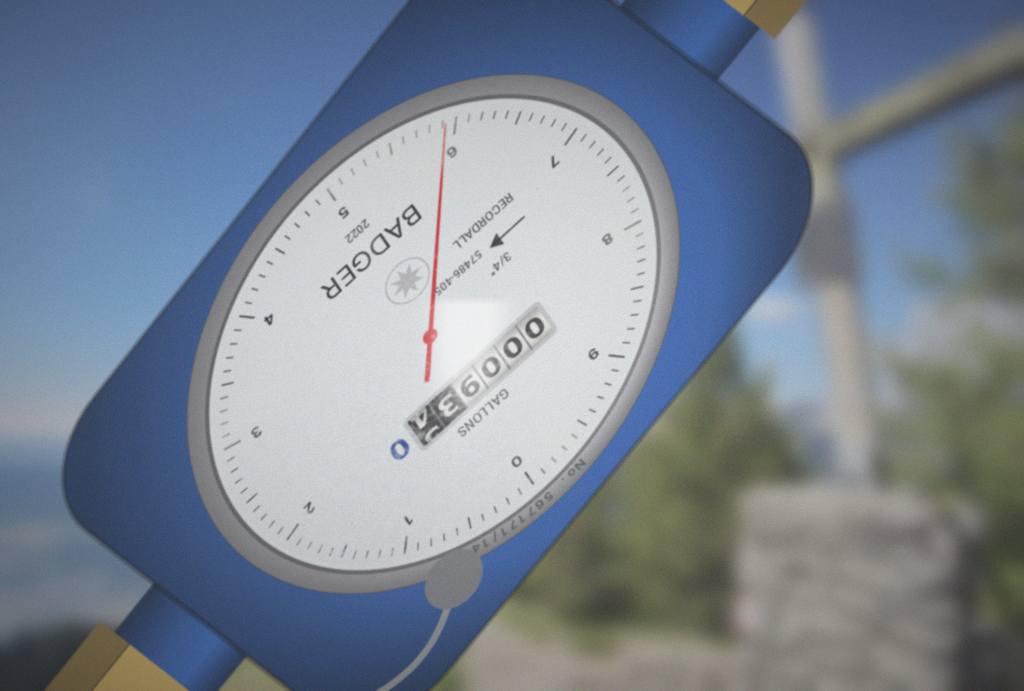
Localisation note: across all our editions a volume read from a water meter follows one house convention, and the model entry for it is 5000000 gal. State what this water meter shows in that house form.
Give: 9335.9 gal
